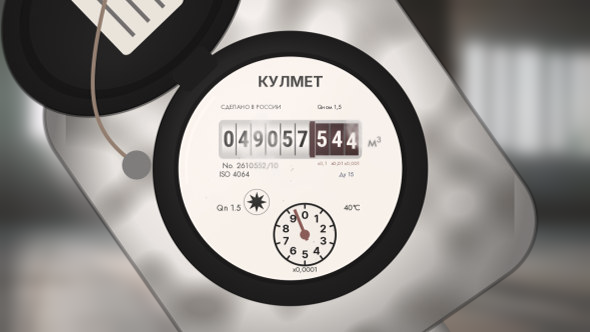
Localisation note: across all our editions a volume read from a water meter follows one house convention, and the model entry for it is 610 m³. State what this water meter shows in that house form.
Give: 49057.5439 m³
